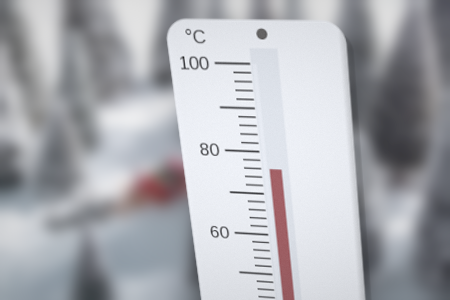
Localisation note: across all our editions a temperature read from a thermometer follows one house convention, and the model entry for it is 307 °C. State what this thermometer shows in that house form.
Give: 76 °C
